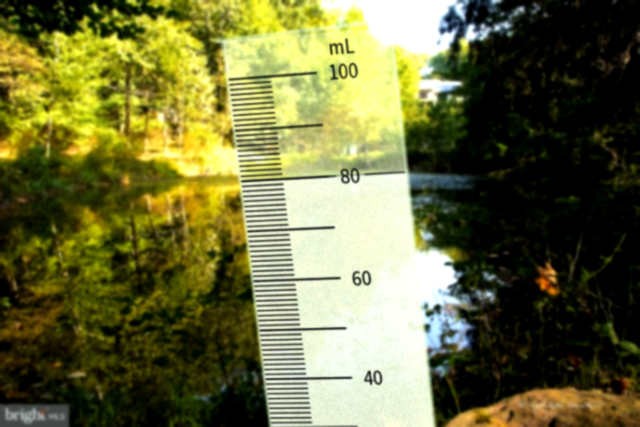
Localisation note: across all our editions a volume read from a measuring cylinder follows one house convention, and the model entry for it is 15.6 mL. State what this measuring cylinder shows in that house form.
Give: 80 mL
